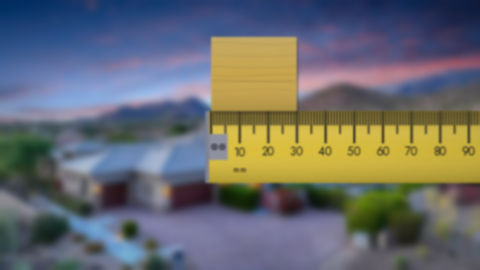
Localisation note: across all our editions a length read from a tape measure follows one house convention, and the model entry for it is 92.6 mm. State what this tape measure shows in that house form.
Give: 30 mm
